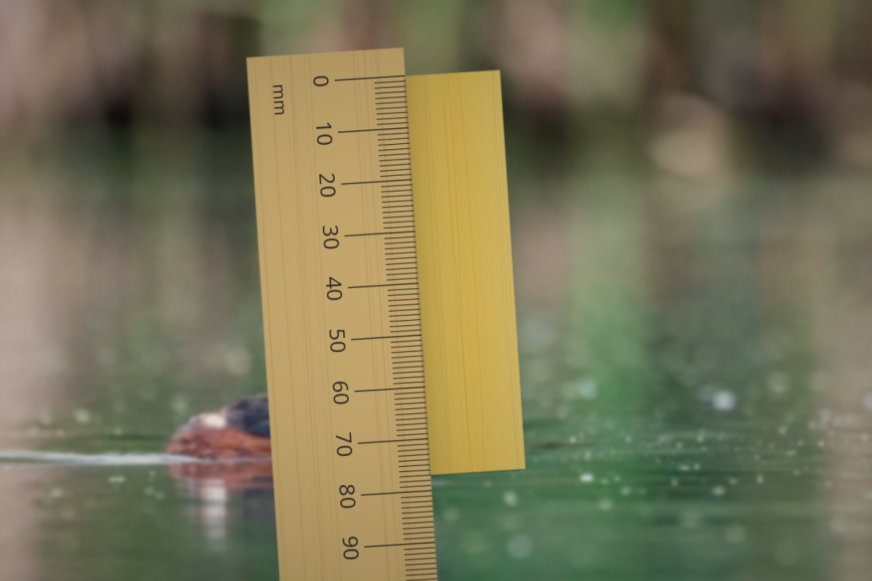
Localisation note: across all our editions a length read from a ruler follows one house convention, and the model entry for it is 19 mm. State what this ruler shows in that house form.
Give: 77 mm
